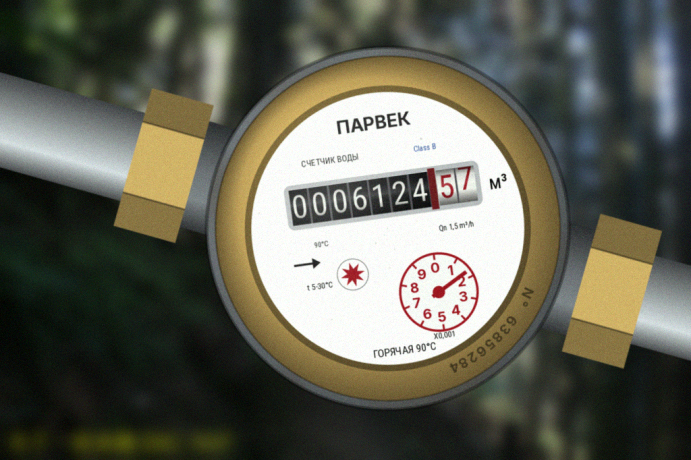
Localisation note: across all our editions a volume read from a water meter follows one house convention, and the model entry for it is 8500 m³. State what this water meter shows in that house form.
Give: 6124.571 m³
